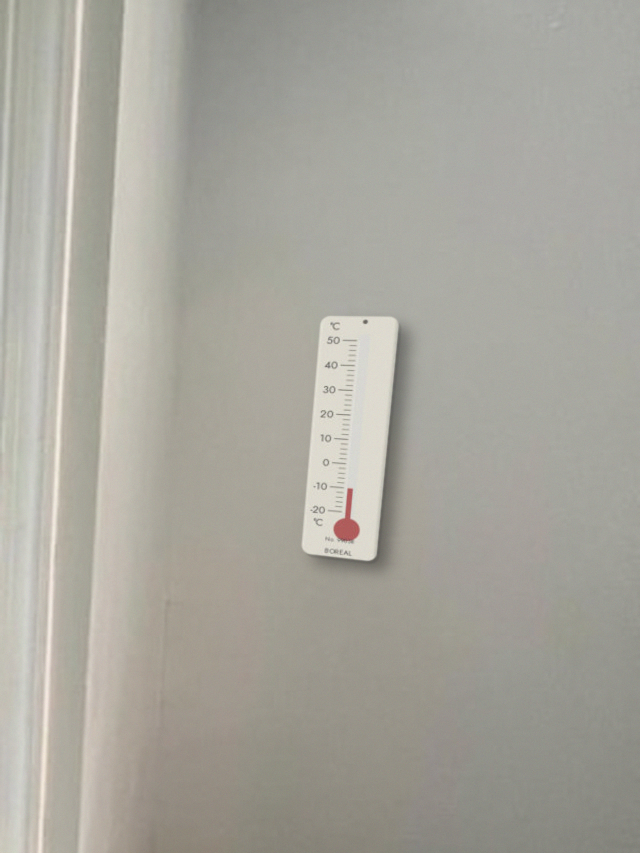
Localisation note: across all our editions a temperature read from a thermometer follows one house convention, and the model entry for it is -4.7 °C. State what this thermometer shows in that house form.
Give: -10 °C
